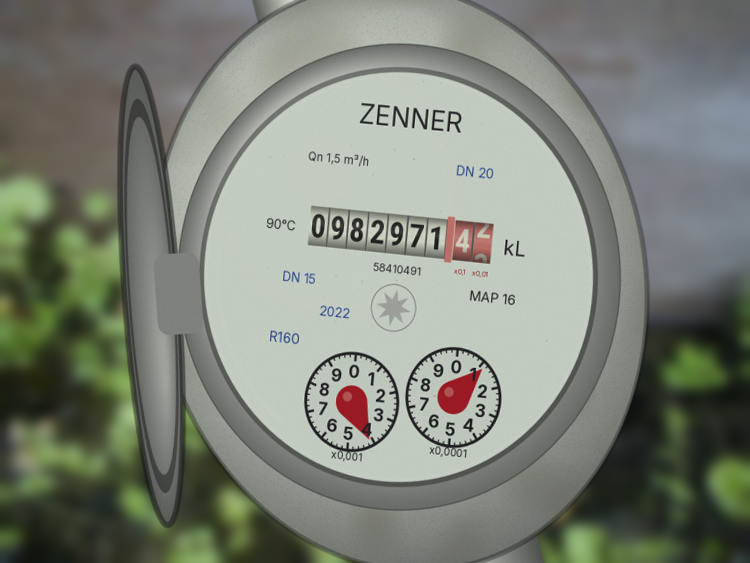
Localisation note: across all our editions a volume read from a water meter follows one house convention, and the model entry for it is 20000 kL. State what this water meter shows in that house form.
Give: 982971.4241 kL
